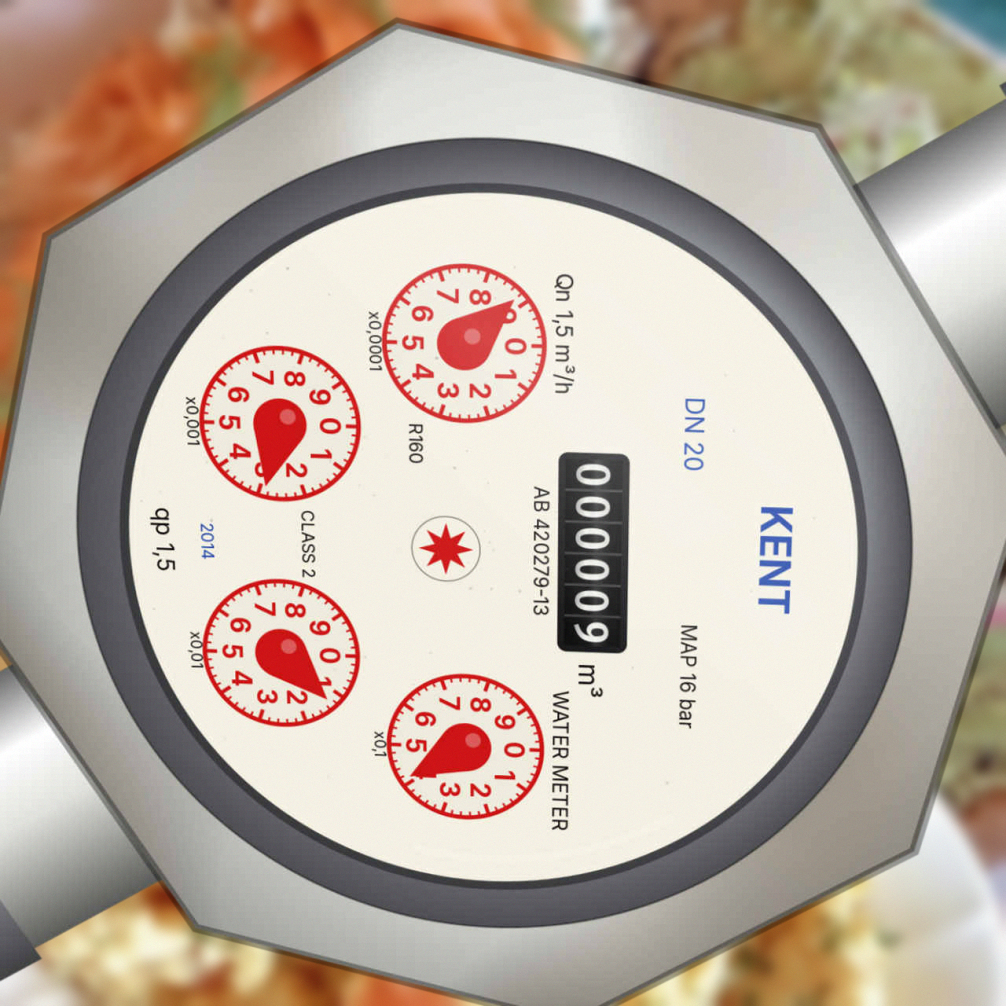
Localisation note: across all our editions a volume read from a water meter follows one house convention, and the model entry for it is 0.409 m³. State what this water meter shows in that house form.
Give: 9.4128 m³
